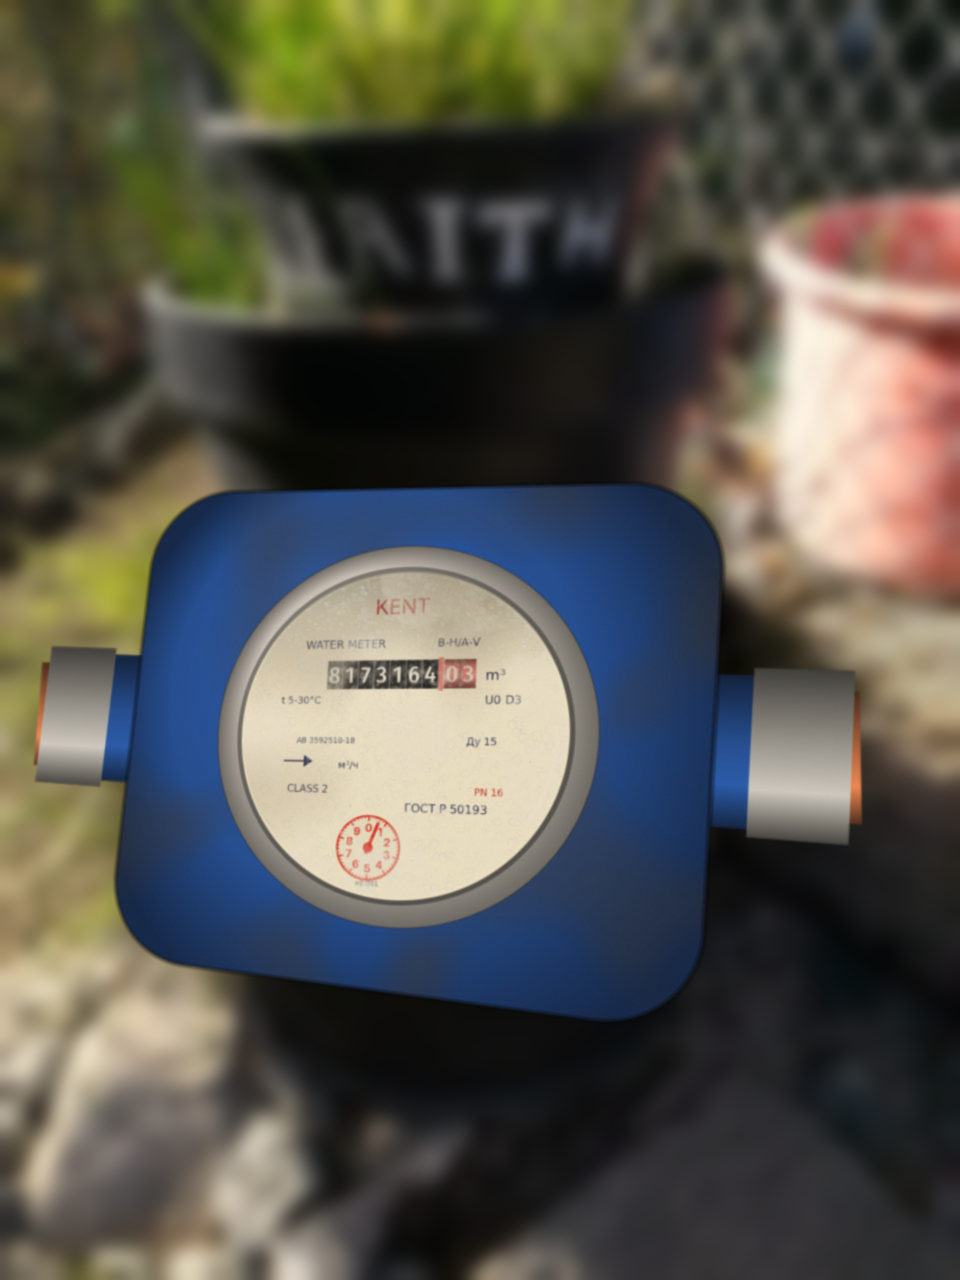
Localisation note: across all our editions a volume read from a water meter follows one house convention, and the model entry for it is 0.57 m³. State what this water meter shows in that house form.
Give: 8173164.030 m³
